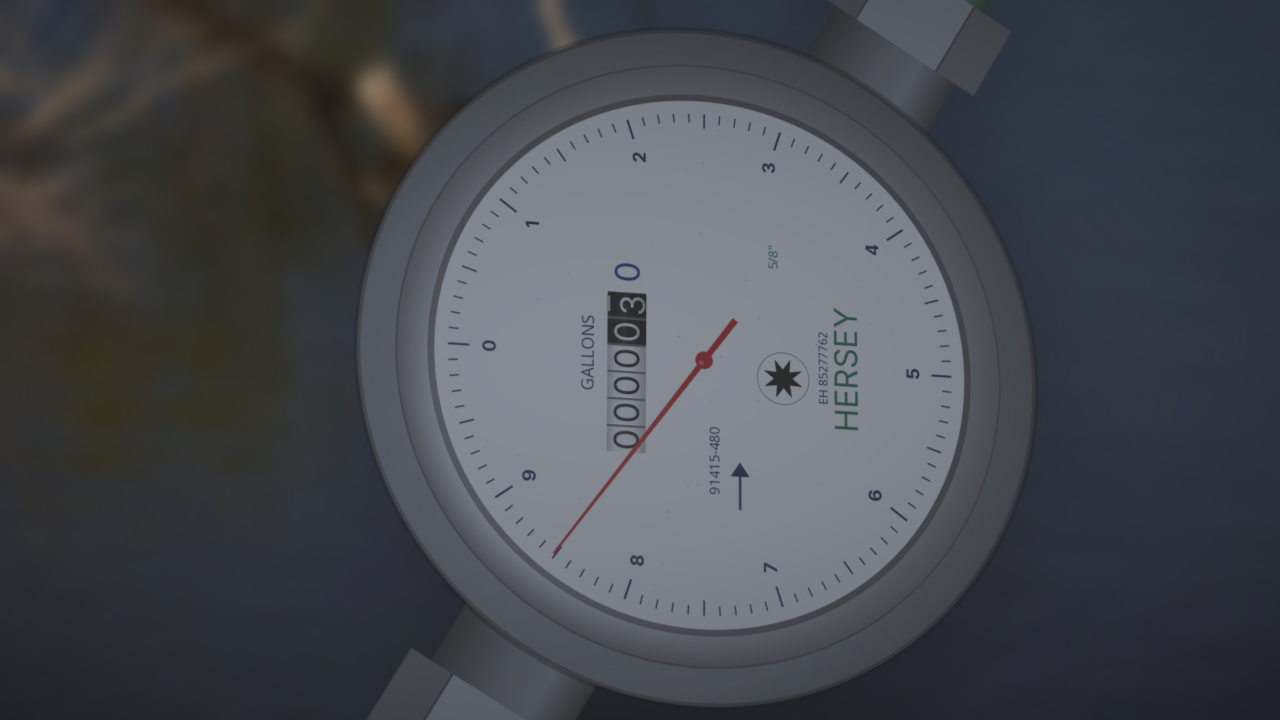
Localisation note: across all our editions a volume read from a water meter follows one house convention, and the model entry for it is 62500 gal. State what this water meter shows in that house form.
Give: 28.5 gal
